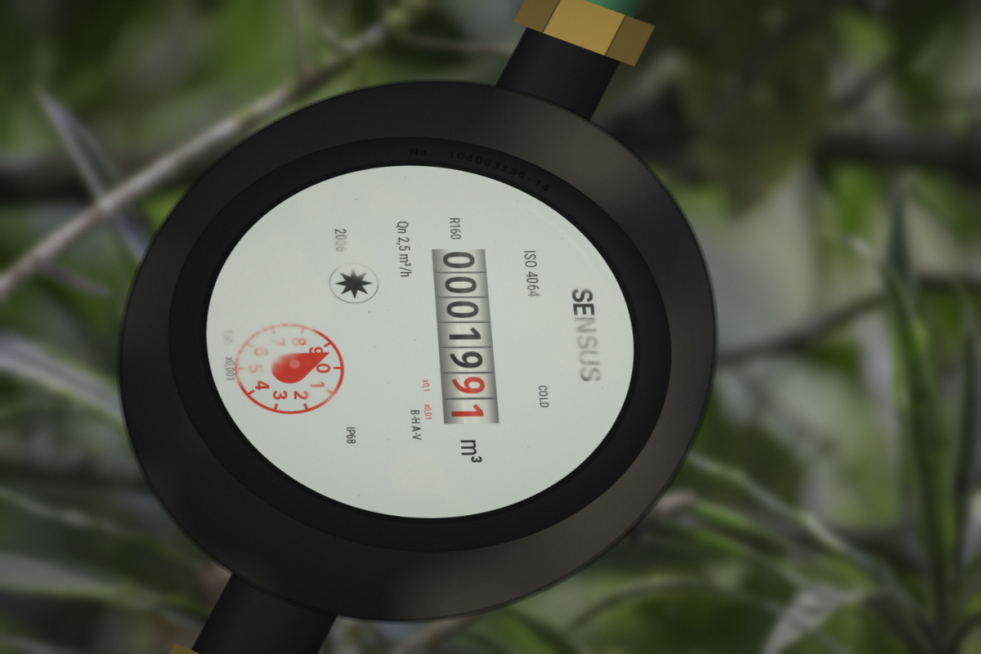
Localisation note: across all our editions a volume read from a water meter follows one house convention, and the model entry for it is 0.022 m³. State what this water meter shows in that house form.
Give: 19.909 m³
